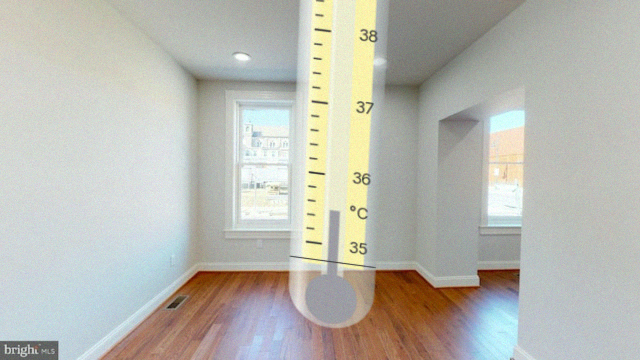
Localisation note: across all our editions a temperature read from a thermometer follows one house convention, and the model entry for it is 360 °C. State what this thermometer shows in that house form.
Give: 35.5 °C
